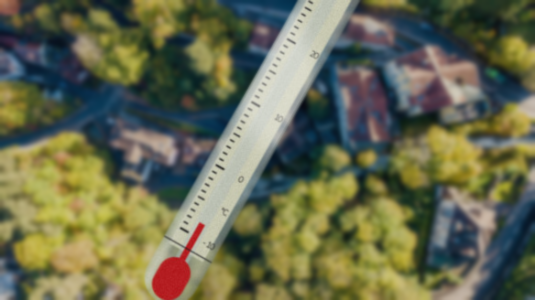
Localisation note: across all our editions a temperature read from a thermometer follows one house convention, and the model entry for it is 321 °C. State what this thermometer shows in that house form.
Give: -8 °C
